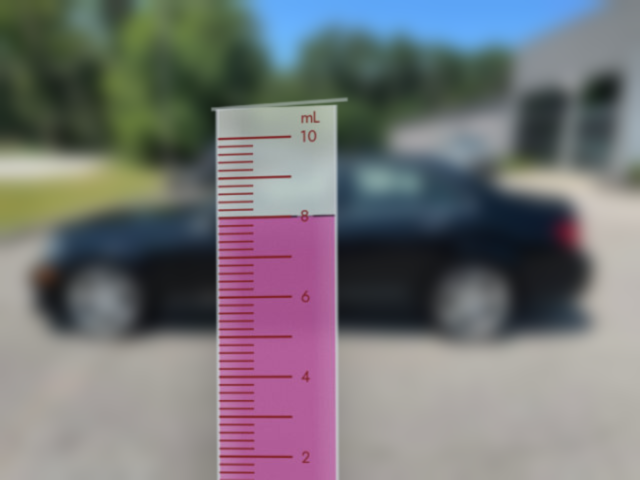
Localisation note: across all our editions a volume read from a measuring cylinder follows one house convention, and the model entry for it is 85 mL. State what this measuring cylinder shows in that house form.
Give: 8 mL
